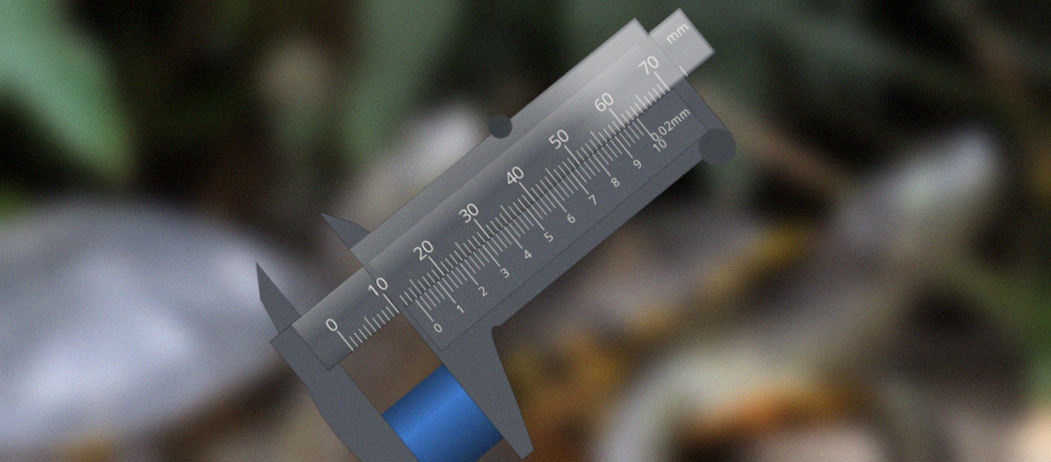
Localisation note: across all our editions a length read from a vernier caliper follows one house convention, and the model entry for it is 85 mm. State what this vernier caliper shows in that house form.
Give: 13.6 mm
